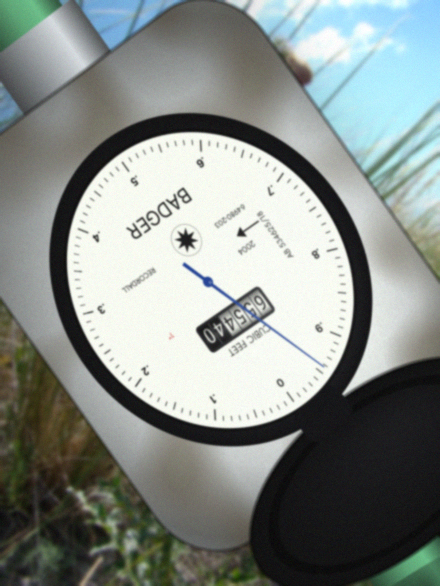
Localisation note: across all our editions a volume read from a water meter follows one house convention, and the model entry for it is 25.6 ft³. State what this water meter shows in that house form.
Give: 655439.94 ft³
